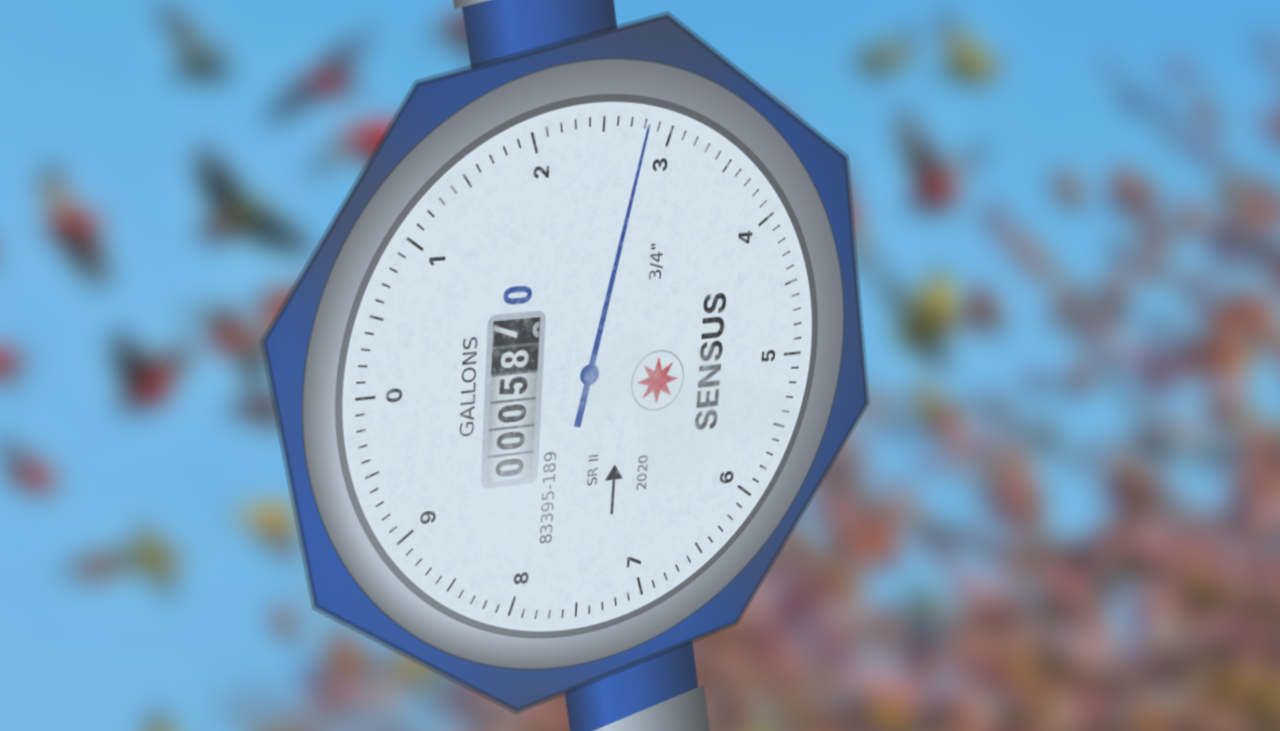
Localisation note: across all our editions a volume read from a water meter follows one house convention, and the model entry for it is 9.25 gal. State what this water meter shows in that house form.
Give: 5872.8 gal
